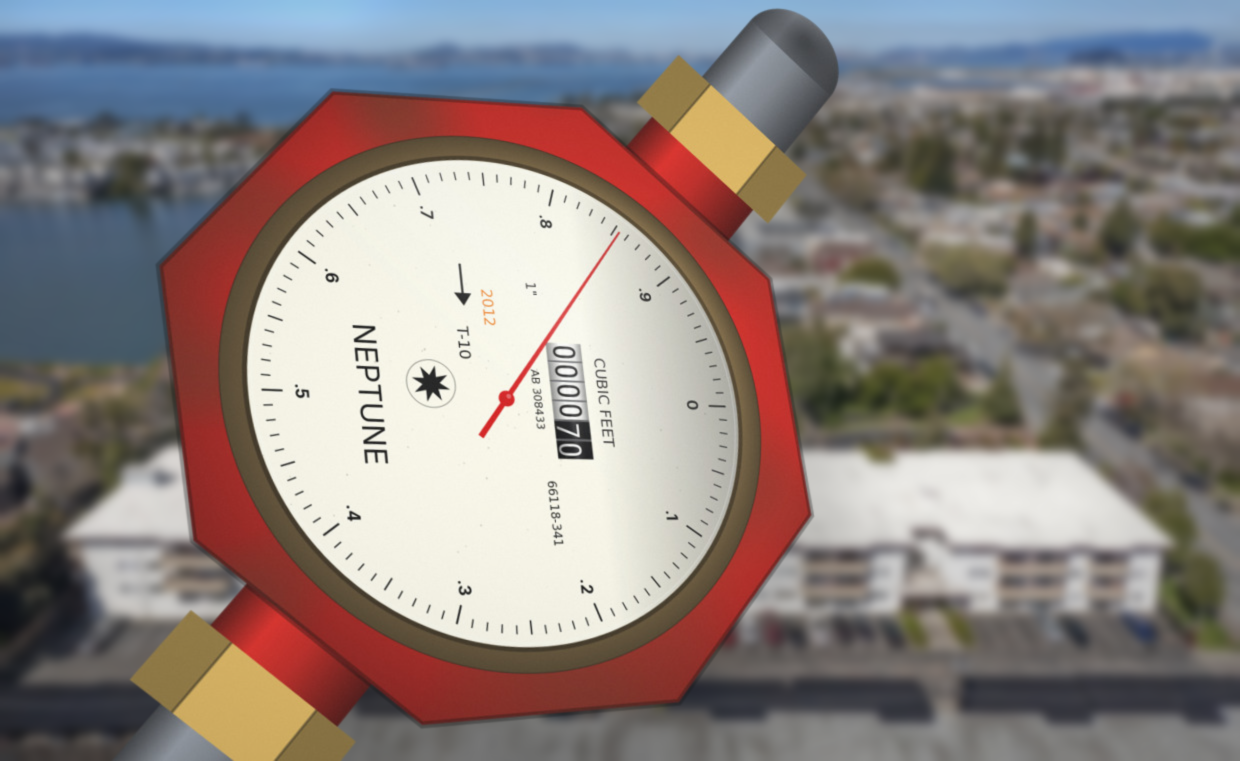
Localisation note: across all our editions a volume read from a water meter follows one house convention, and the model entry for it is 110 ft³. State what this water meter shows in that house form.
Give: 69.85 ft³
